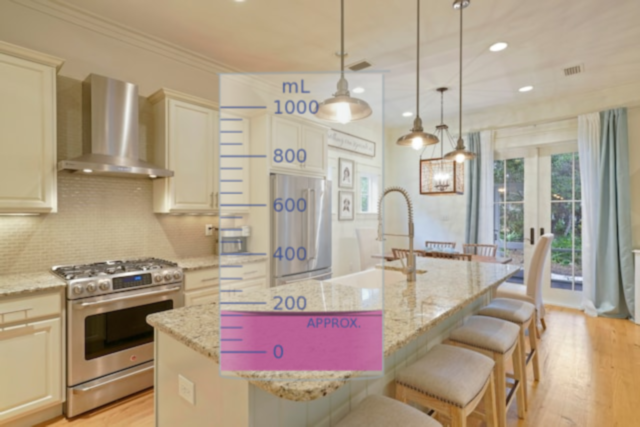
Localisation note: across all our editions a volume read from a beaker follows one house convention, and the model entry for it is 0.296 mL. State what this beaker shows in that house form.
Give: 150 mL
